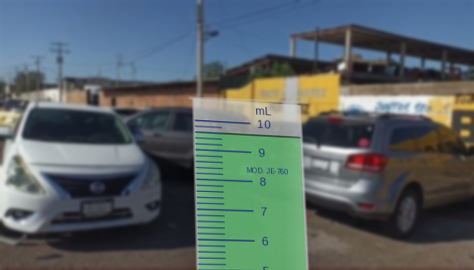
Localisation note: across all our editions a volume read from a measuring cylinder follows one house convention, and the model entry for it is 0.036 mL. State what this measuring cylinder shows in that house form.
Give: 9.6 mL
